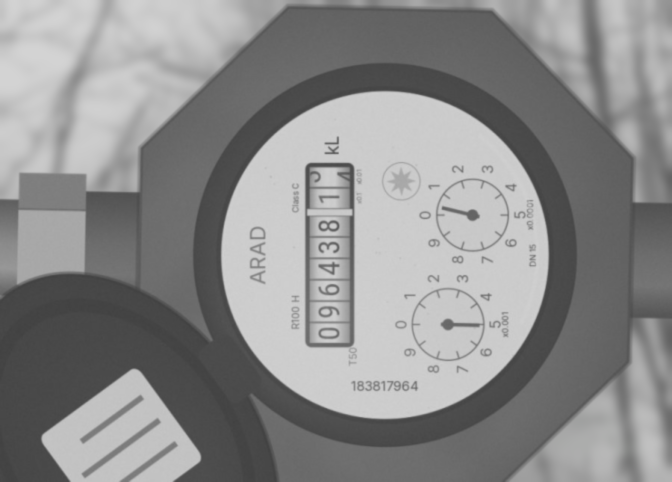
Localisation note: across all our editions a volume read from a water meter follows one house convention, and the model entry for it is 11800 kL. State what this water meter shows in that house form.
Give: 96438.1350 kL
